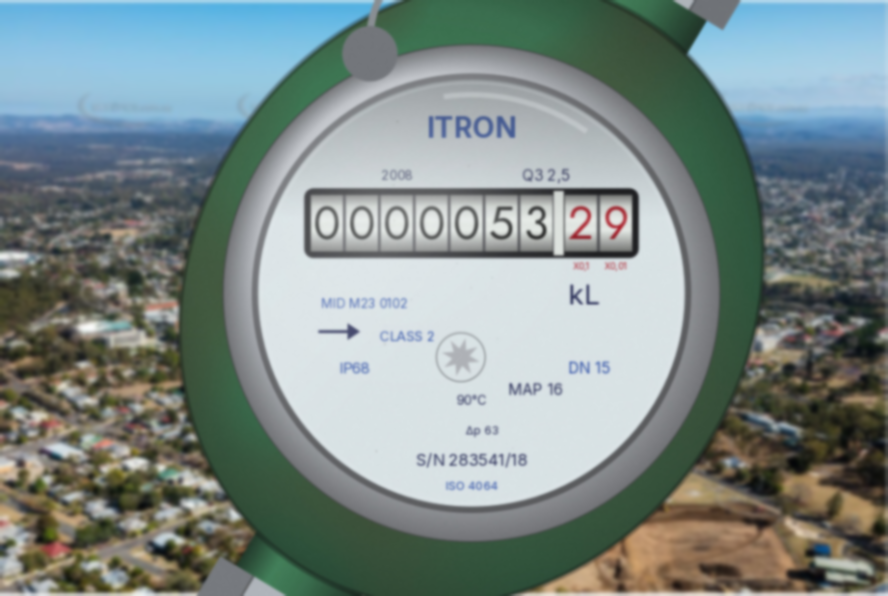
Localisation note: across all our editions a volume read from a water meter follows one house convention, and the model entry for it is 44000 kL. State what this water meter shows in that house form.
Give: 53.29 kL
